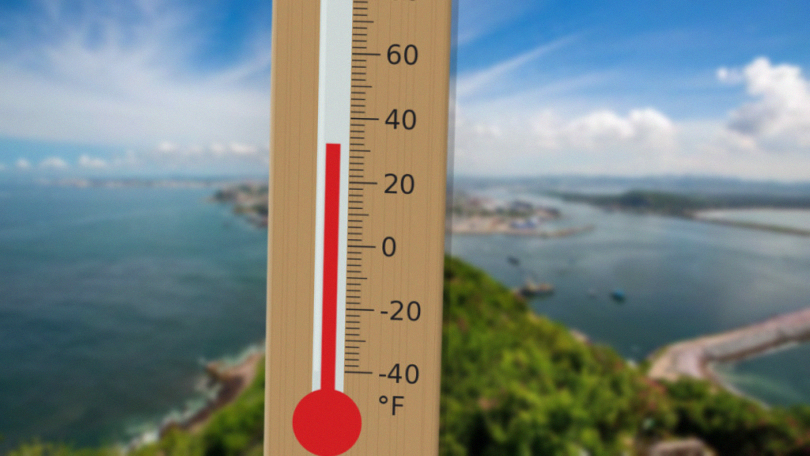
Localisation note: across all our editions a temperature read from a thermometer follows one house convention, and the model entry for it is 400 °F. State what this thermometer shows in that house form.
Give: 32 °F
